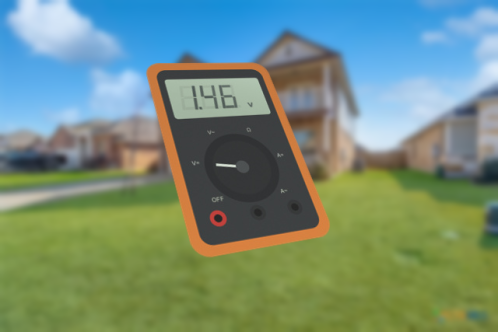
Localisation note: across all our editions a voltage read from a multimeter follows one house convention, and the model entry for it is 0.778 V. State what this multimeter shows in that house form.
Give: 1.46 V
